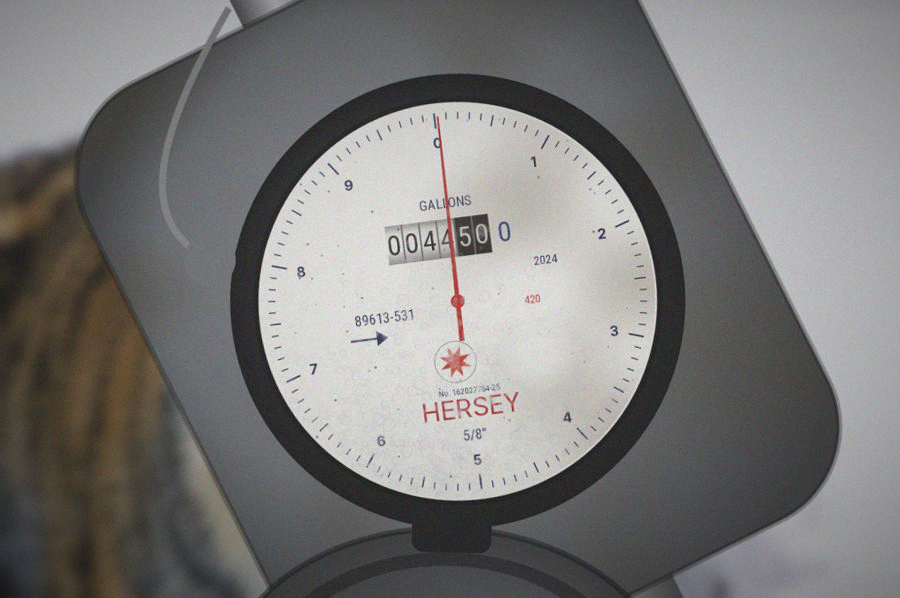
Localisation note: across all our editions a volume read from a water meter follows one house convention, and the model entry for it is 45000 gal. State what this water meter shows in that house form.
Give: 44500.0 gal
